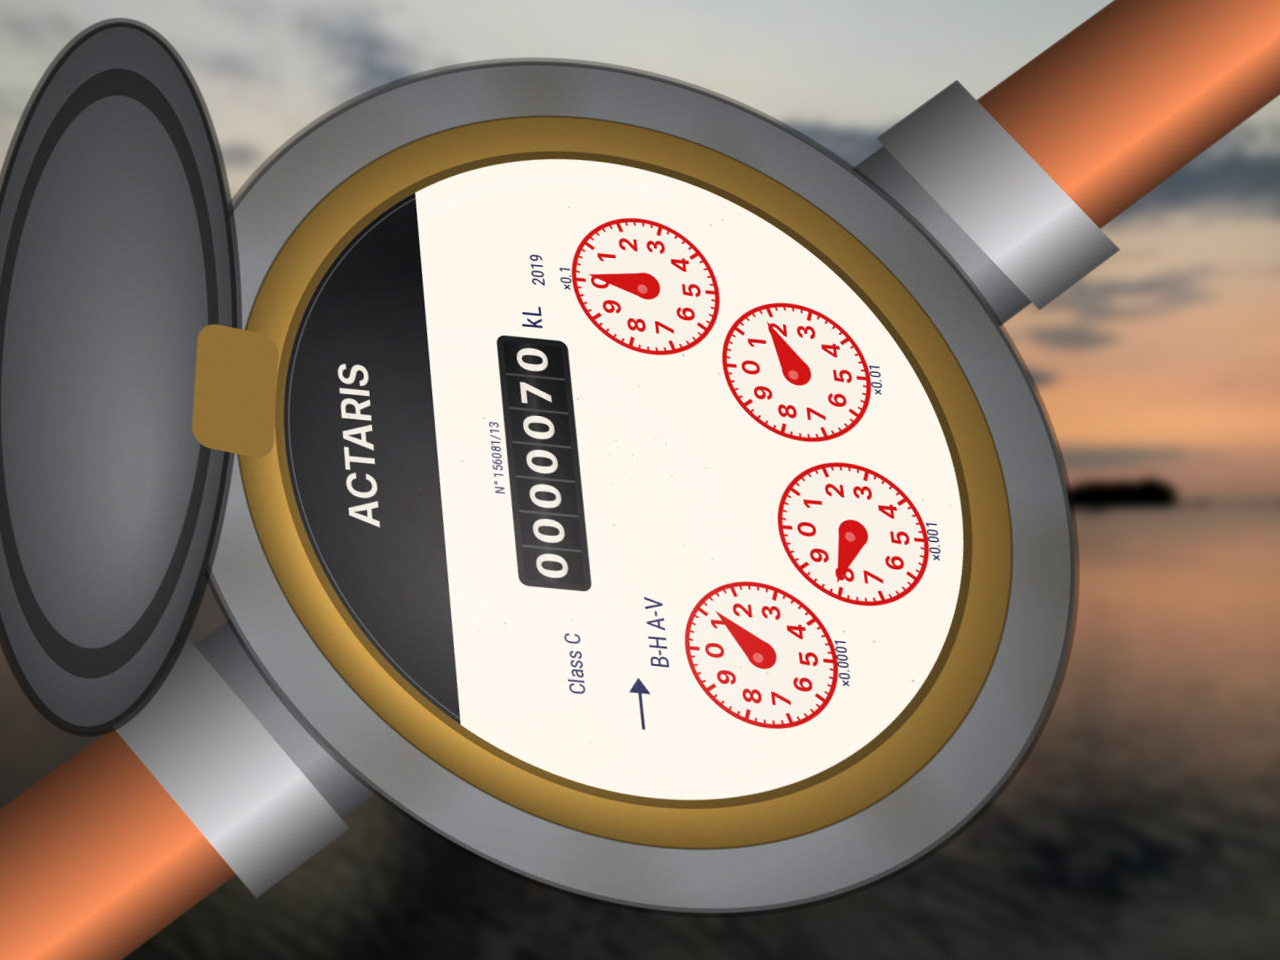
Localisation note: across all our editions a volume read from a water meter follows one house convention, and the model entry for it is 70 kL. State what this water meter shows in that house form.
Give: 70.0181 kL
